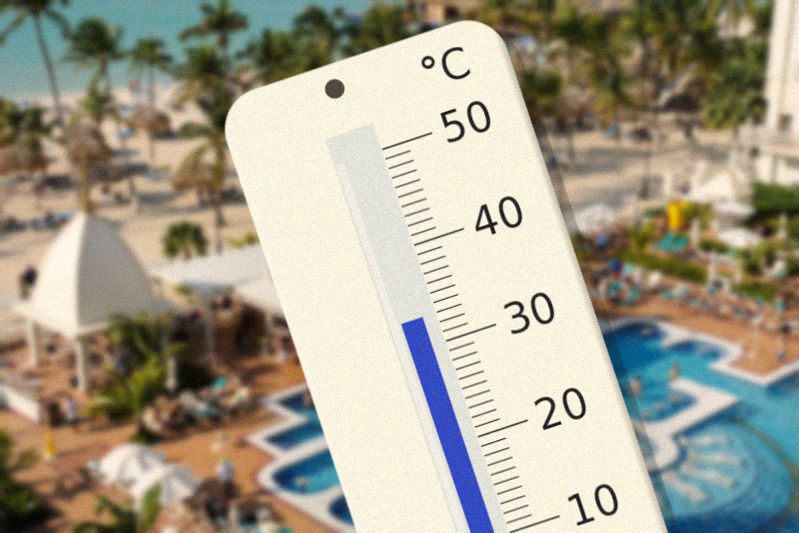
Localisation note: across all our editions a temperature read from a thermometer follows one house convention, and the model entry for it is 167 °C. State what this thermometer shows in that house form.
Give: 33 °C
